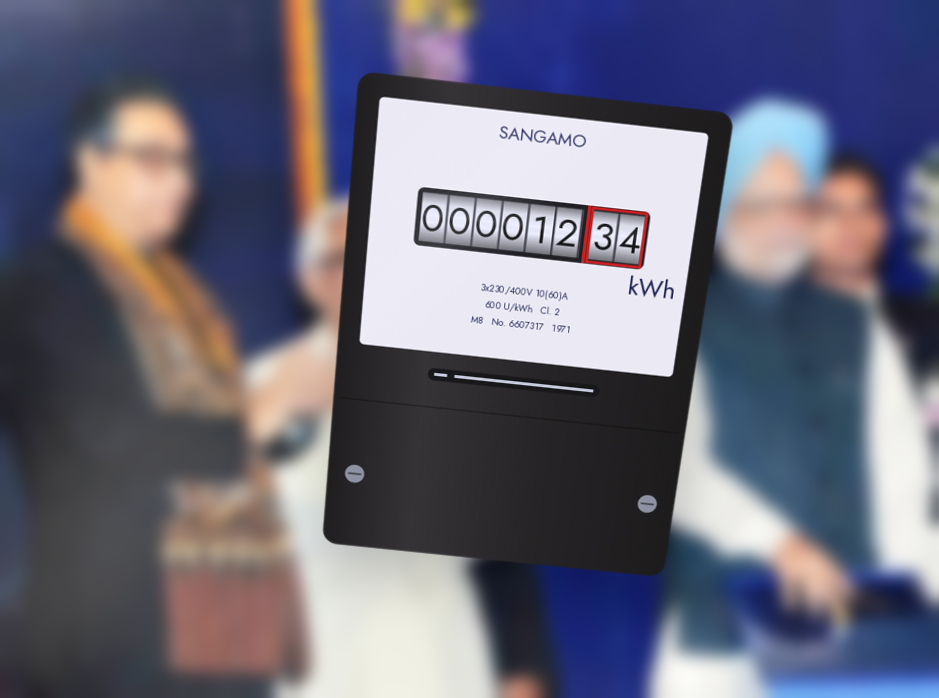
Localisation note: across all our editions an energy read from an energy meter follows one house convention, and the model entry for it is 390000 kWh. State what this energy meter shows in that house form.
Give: 12.34 kWh
